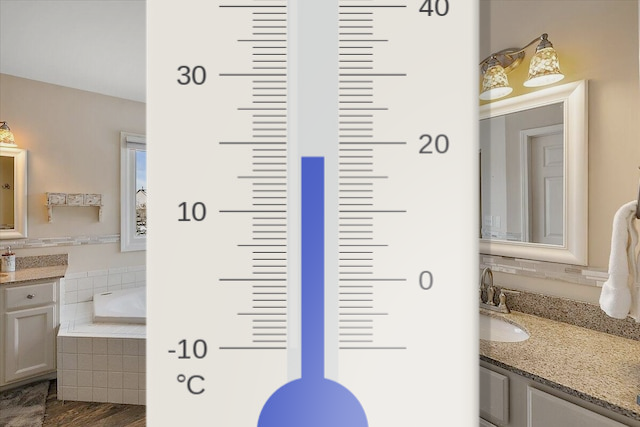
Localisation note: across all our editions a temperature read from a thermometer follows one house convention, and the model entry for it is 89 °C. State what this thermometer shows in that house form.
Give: 18 °C
